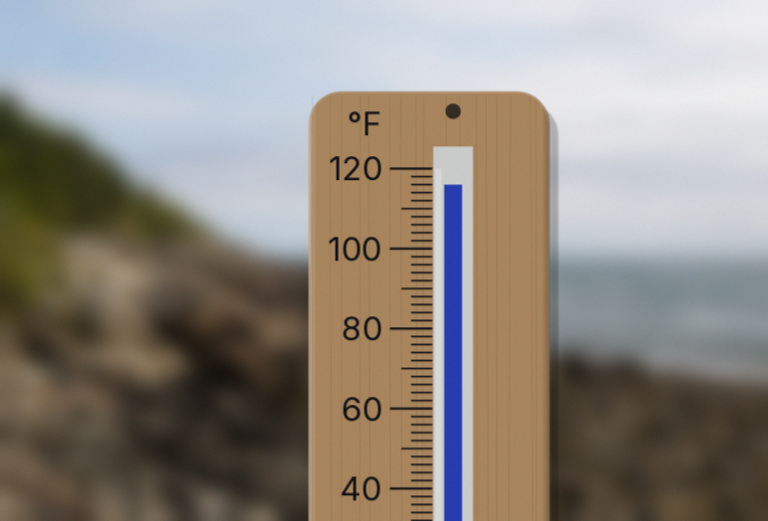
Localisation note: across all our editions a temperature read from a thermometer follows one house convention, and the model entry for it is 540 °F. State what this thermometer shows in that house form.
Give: 116 °F
